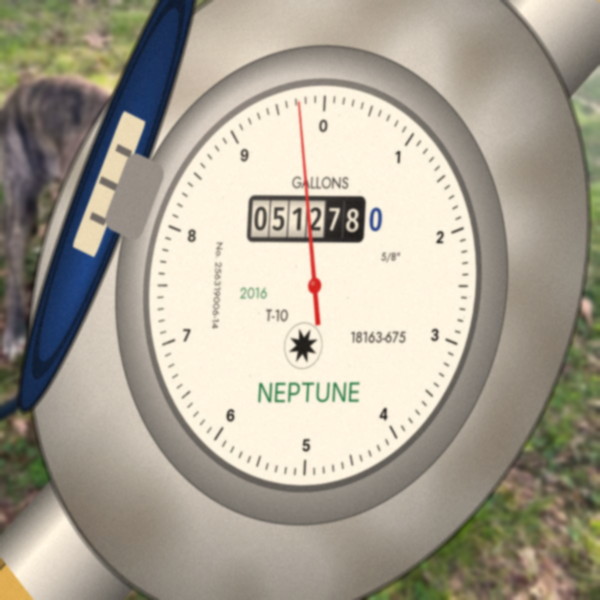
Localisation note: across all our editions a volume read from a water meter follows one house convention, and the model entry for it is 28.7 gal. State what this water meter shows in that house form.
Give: 512779.7 gal
